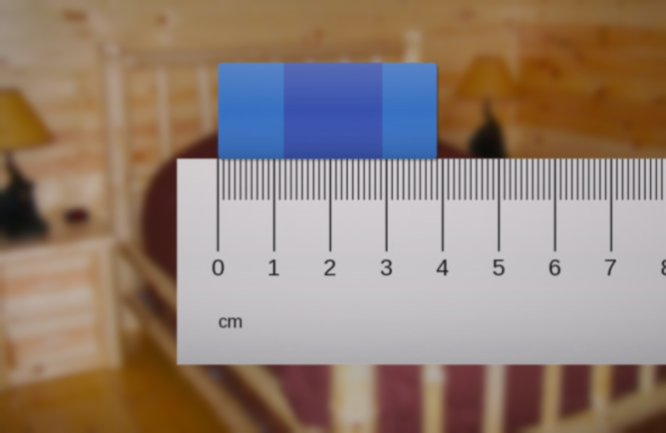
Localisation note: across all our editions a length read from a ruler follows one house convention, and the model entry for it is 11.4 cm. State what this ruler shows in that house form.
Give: 3.9 cm
